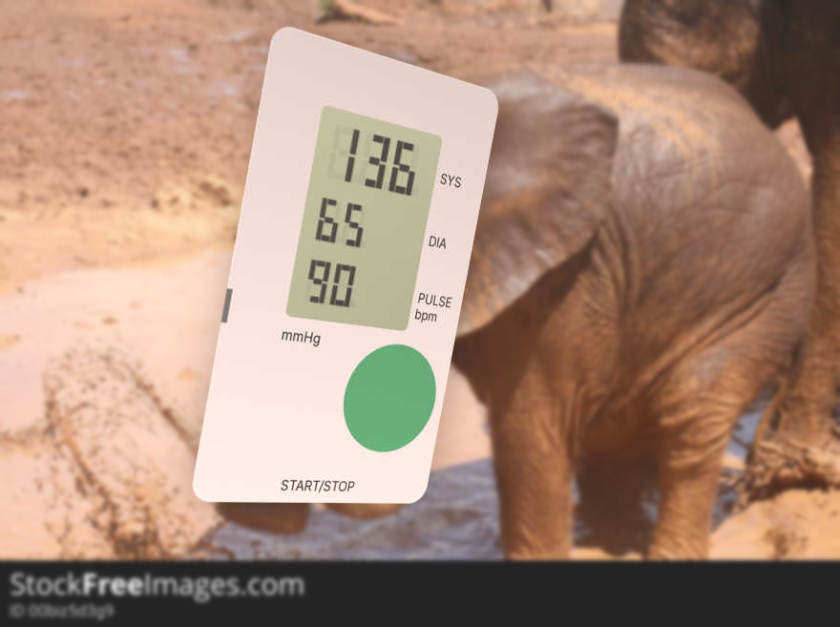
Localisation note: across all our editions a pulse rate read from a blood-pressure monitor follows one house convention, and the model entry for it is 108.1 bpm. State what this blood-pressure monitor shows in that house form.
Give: 90 bpm
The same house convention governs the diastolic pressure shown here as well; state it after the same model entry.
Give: 65 mmHg
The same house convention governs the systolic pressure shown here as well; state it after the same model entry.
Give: 136 mmHg
